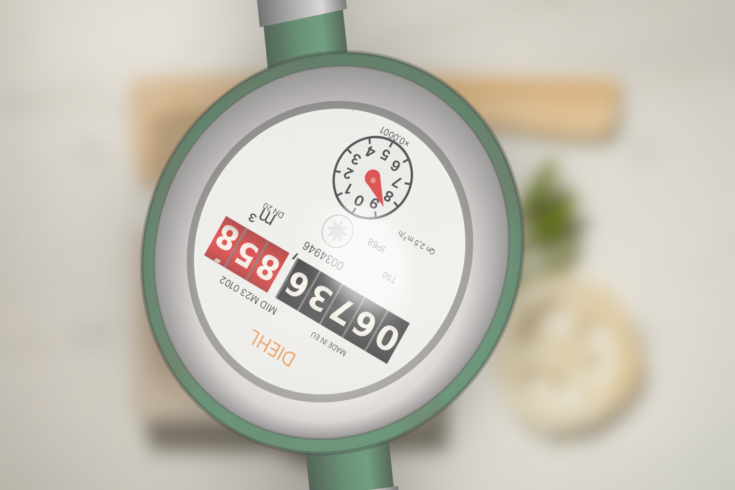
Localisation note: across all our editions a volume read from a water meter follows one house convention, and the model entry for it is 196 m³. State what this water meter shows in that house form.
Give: 6736.8578 m³
